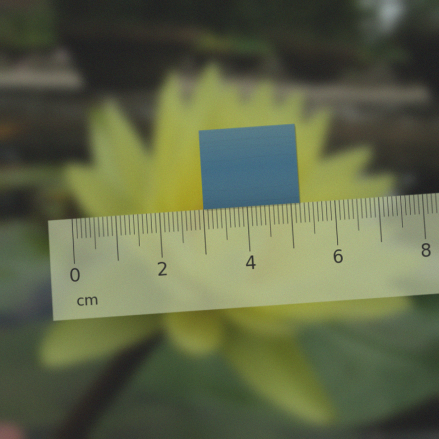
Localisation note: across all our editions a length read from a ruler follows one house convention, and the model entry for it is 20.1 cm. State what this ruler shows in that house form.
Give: 2.2 cm
